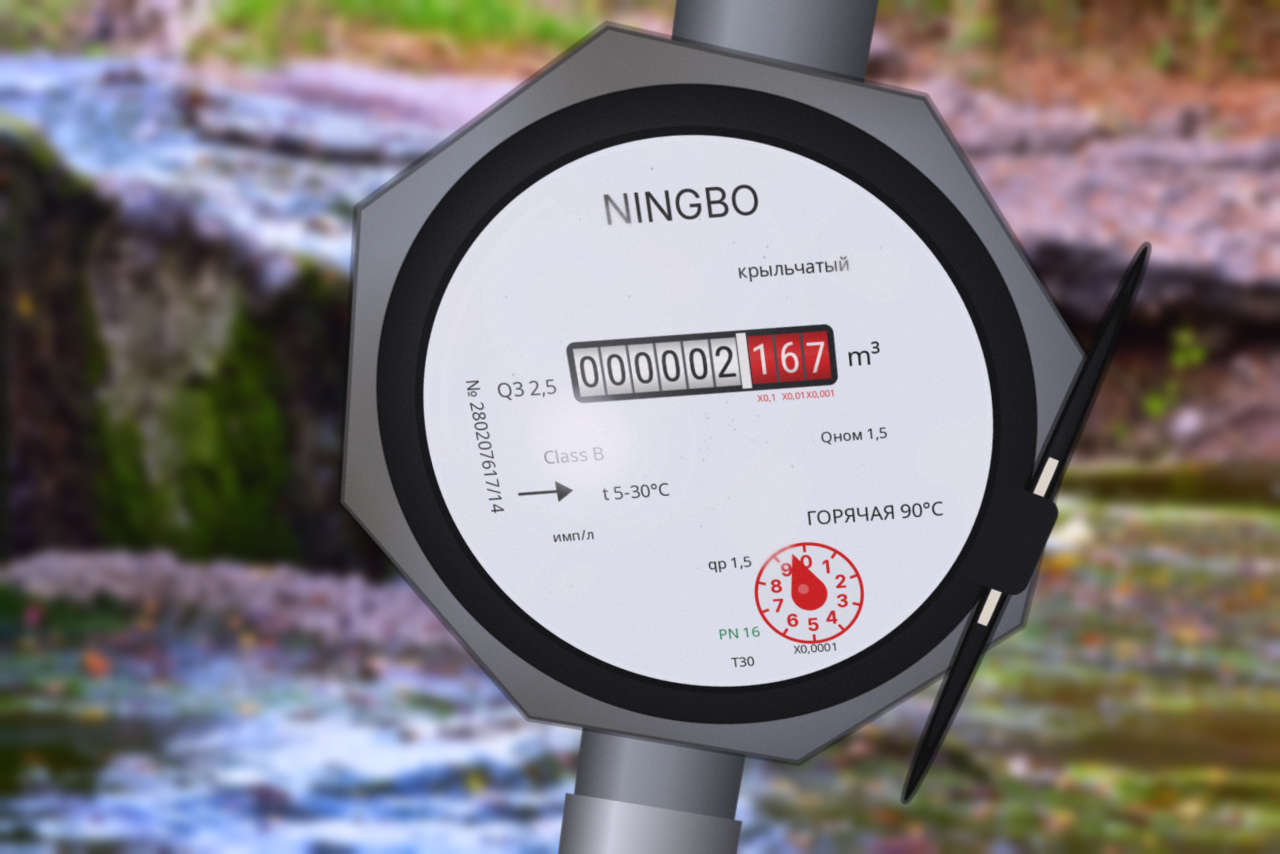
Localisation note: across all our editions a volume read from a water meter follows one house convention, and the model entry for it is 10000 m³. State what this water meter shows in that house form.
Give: 2.1669 m³
